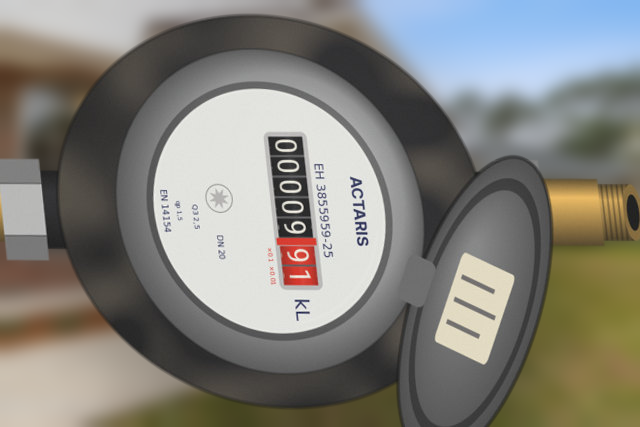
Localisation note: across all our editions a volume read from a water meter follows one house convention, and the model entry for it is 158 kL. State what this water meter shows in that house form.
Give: 9.91 kL
